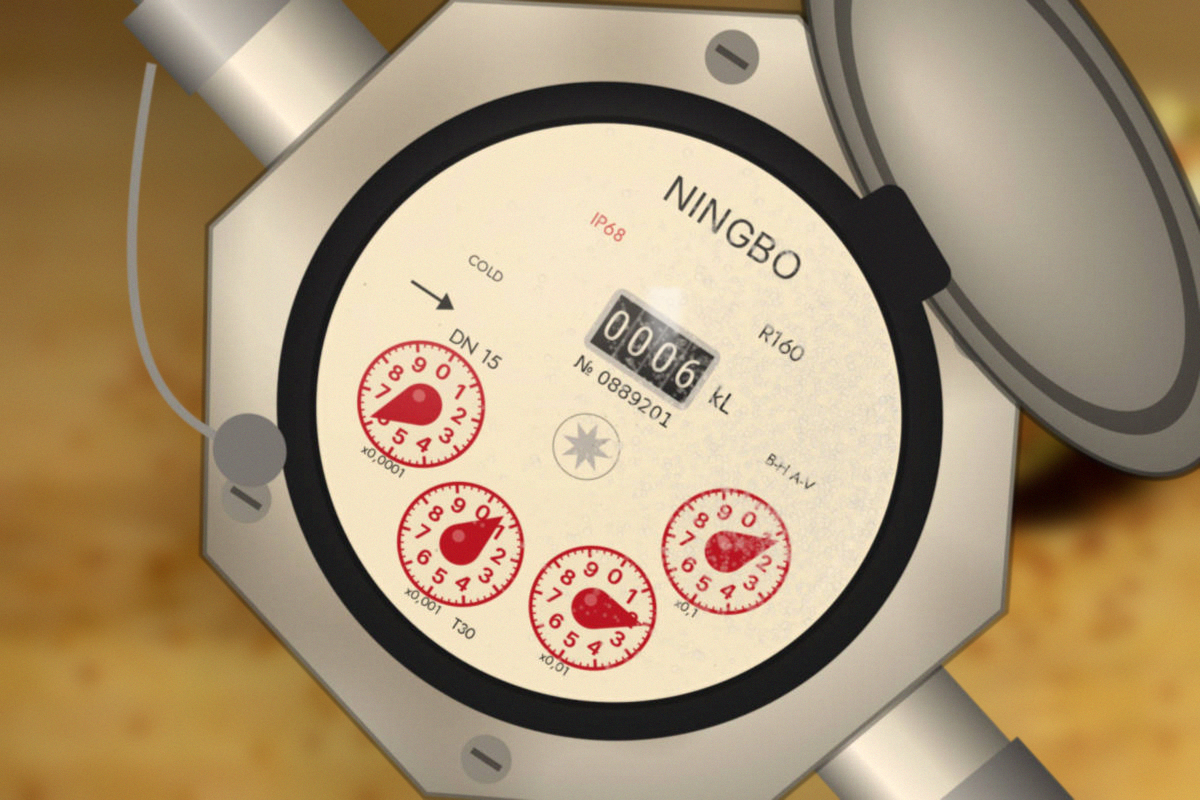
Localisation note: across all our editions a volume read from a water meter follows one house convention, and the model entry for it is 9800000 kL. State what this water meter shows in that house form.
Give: 6.1206 kL
